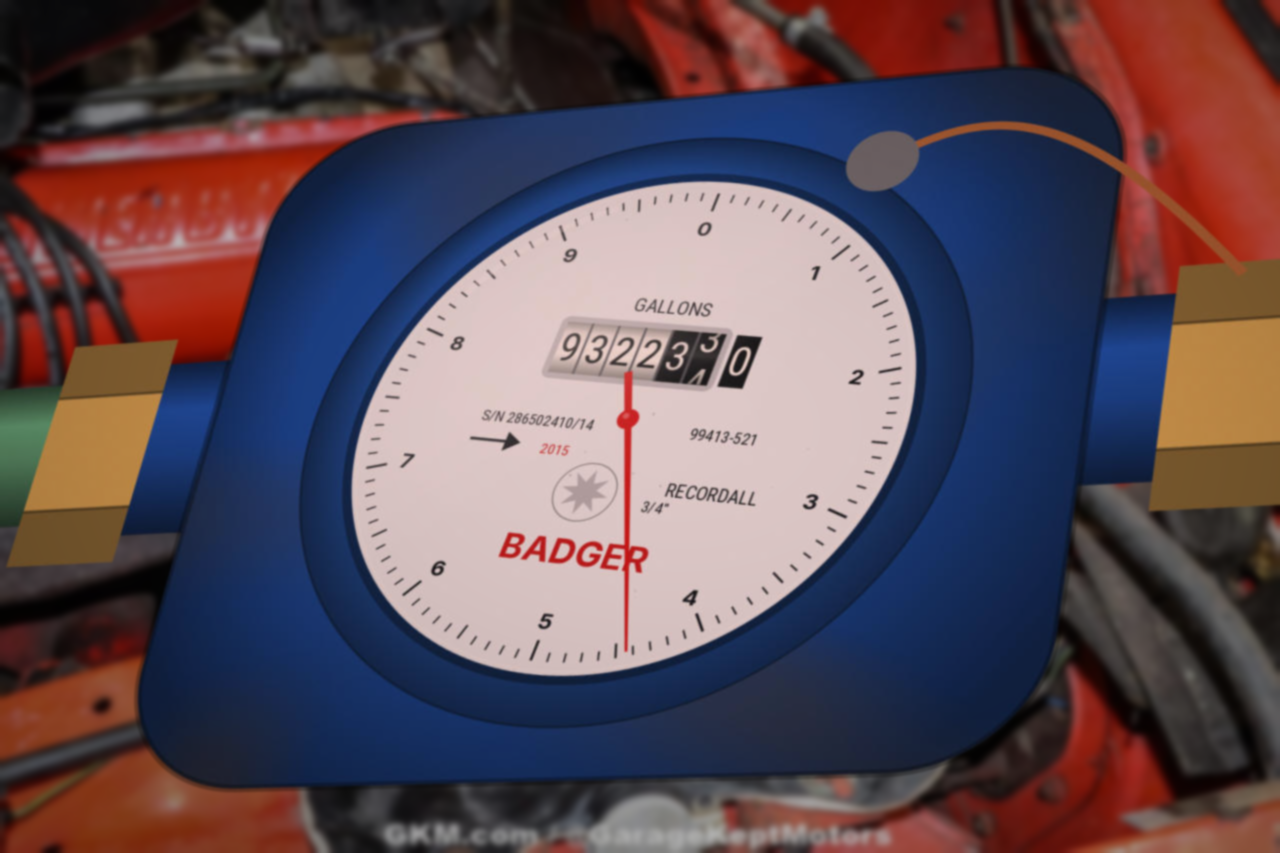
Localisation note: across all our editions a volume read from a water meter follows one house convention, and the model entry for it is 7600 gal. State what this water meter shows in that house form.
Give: 9322334.4 gal
